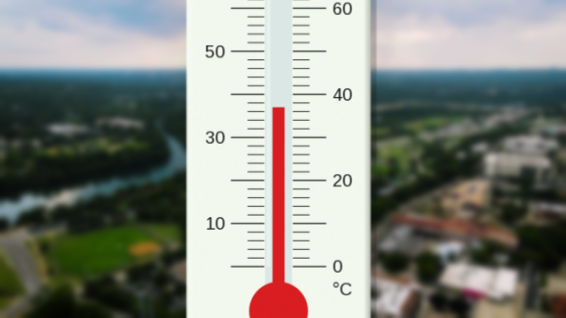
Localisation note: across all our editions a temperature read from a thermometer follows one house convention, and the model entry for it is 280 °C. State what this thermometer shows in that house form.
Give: 37 °C
